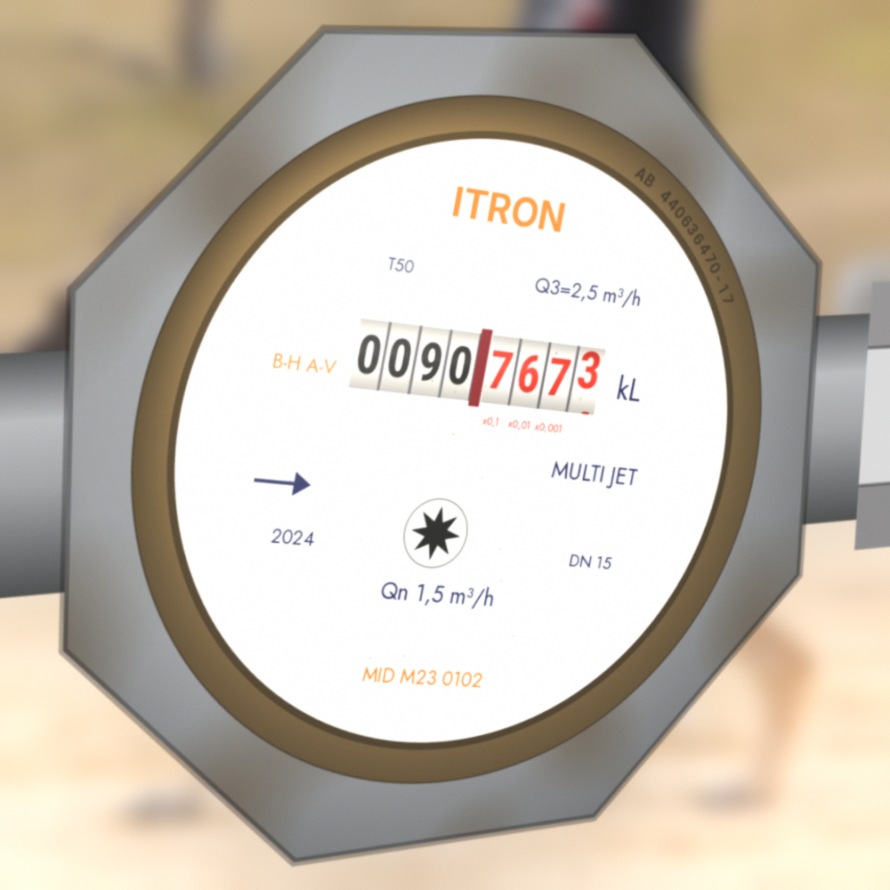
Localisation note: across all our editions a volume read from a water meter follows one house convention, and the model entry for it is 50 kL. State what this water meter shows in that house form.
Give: 90.7673 kL
